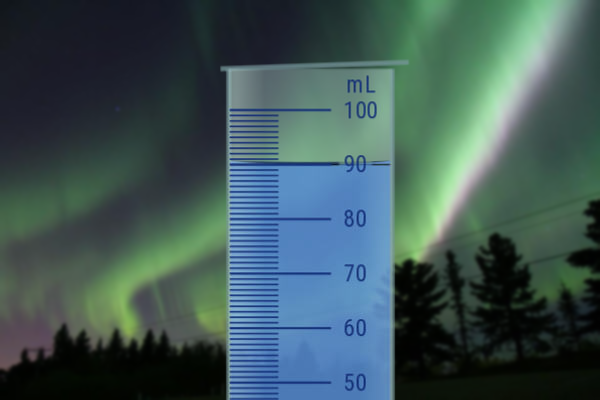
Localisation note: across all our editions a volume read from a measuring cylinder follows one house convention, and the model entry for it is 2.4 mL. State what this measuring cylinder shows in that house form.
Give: 90 mL
